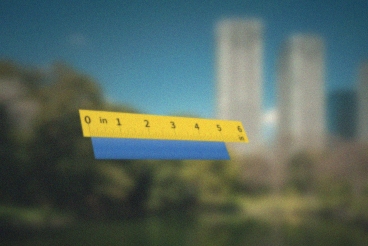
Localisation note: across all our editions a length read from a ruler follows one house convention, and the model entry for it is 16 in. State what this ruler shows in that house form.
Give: 5 in
